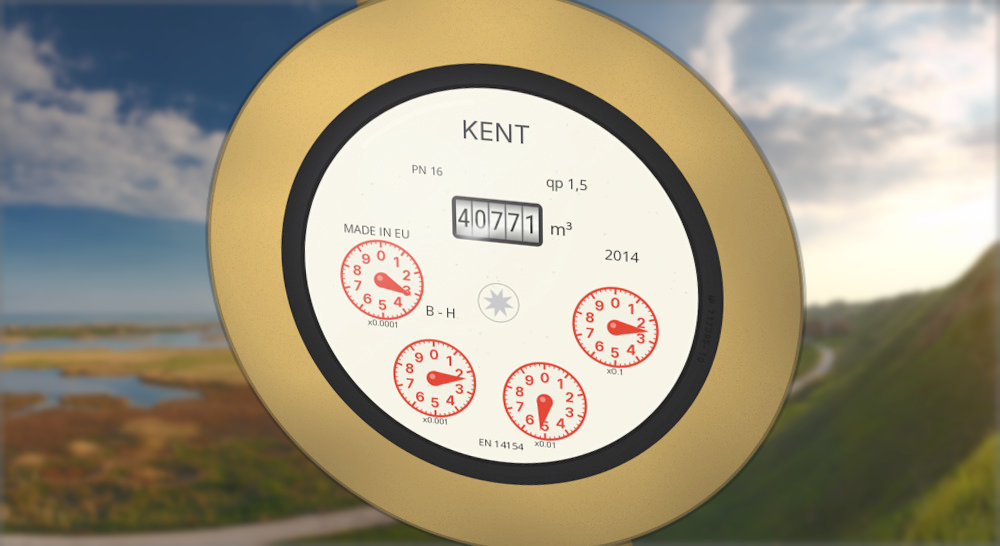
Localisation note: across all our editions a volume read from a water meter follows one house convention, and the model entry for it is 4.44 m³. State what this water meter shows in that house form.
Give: 40771.2523 m³
